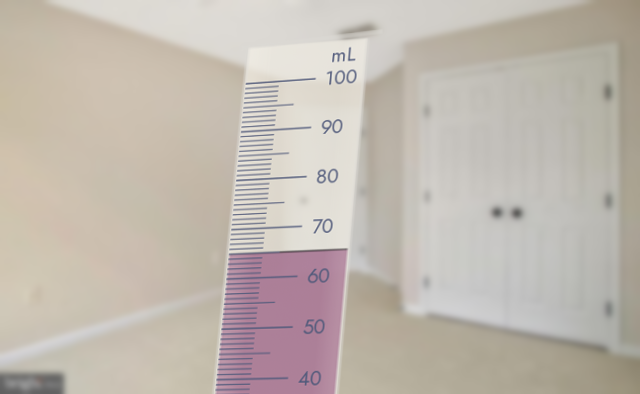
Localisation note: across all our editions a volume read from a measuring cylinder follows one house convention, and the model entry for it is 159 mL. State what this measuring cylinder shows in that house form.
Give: 65 mL
